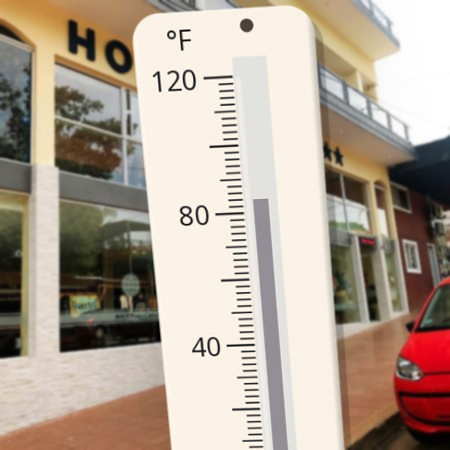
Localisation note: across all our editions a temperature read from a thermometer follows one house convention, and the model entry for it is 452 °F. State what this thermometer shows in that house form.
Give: 84 °F
